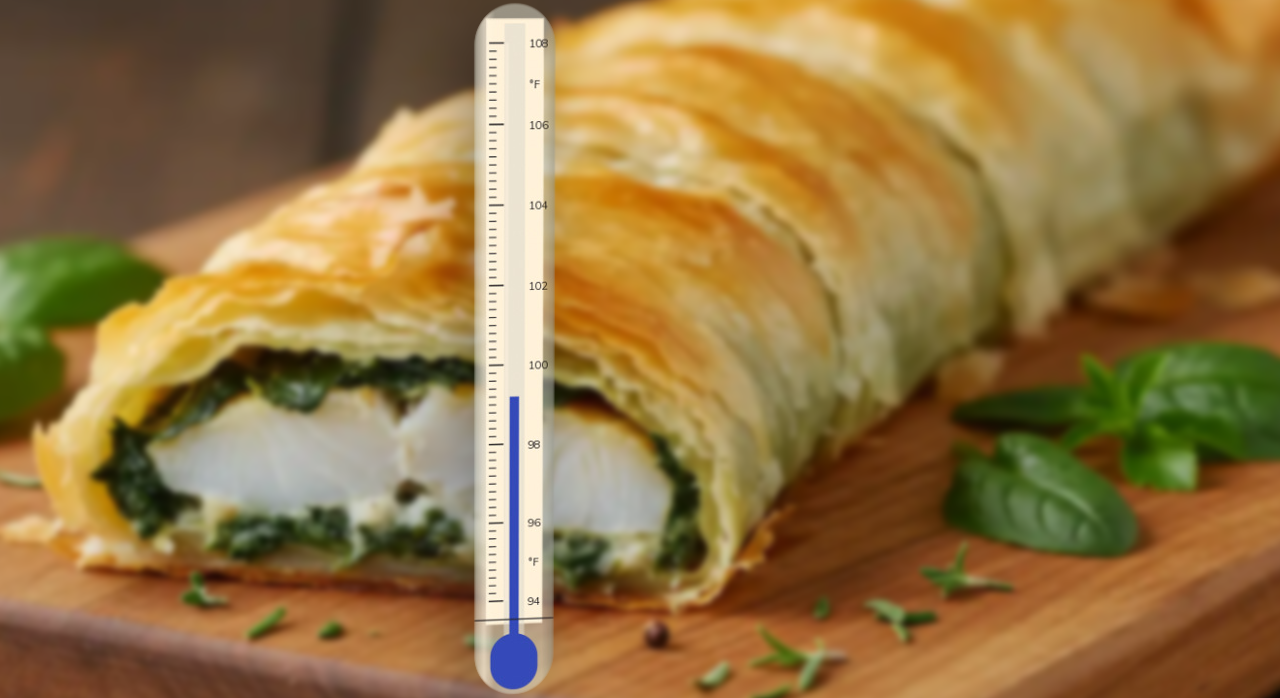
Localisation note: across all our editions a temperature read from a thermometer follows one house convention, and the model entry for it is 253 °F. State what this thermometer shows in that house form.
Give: 99.2 °F
